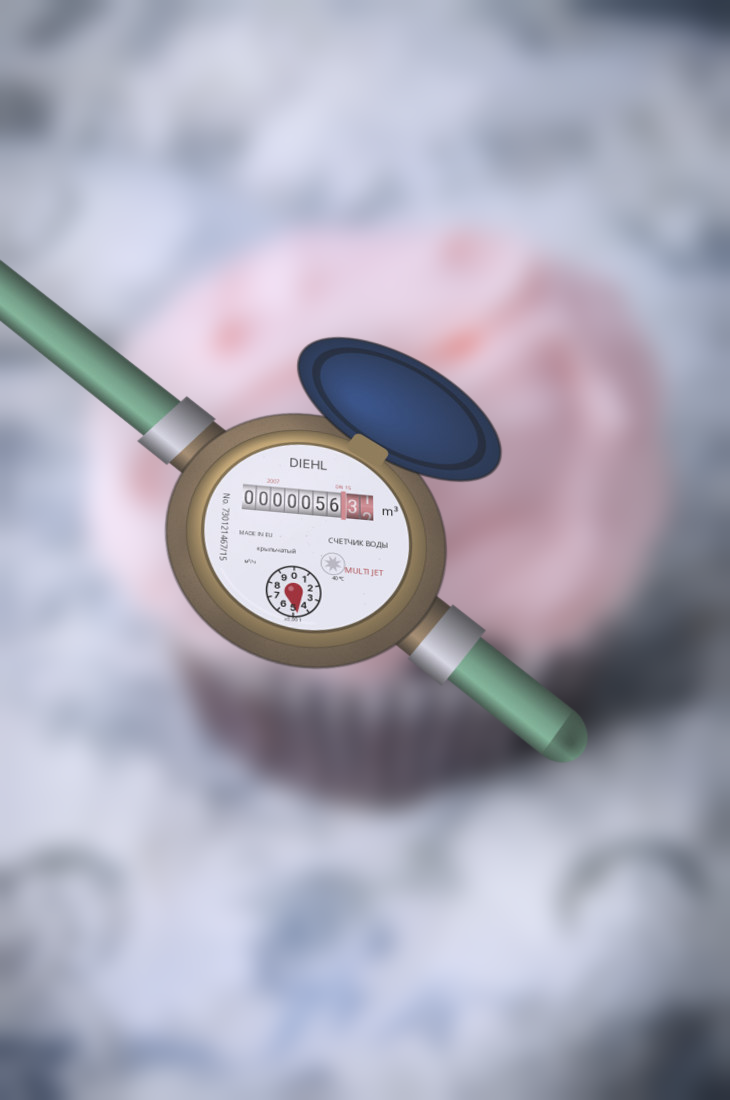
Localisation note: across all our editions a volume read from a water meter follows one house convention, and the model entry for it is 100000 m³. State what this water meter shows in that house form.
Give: 56.314 m³
